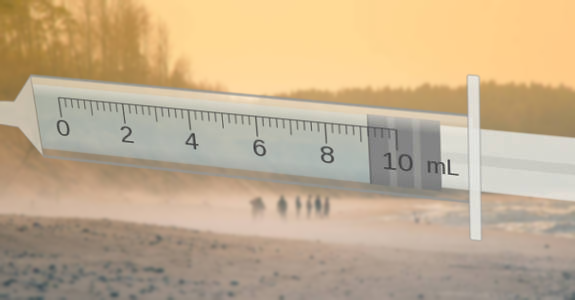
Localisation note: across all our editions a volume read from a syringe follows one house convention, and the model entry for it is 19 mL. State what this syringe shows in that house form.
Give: 9.2 mL
